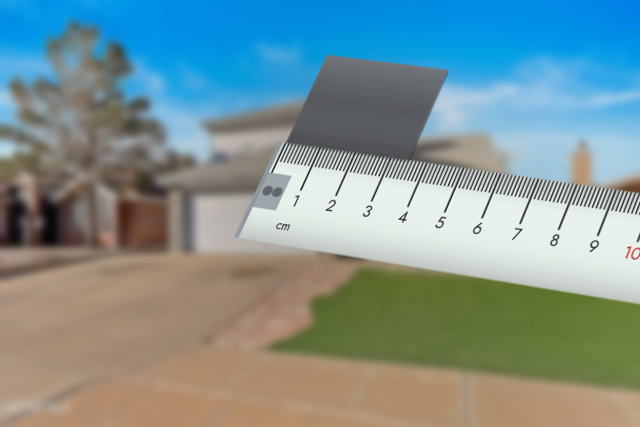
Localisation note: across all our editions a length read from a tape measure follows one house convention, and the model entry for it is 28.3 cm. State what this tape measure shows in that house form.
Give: 3.5 cm
